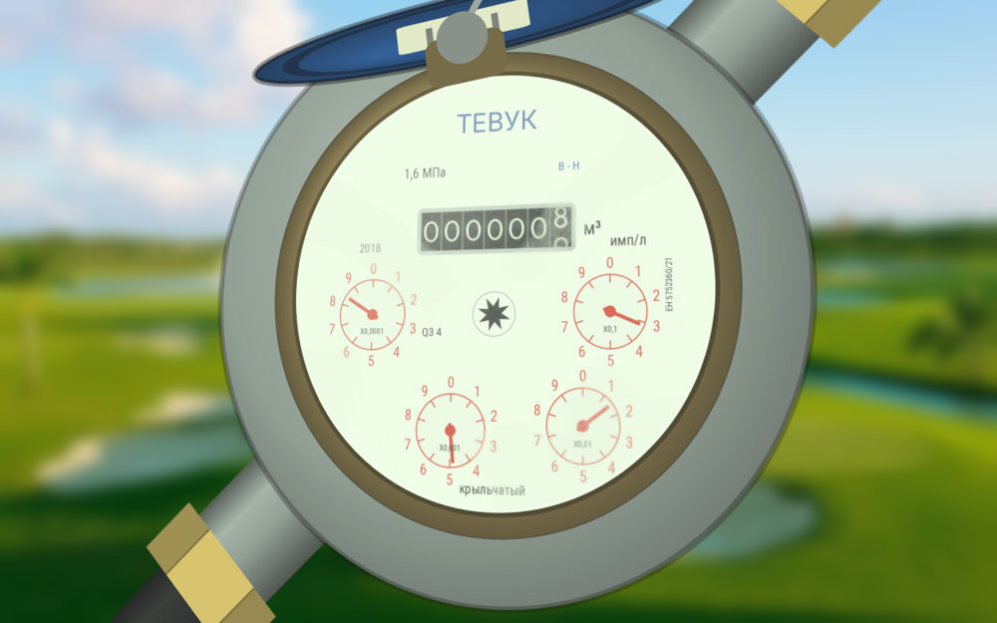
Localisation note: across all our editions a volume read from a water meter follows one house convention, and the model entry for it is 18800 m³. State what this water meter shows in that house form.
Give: 8.3148 m³
